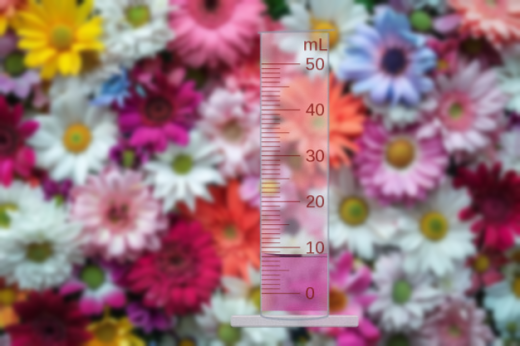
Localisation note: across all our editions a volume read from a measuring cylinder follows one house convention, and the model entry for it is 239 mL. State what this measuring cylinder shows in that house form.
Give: 8 mL
